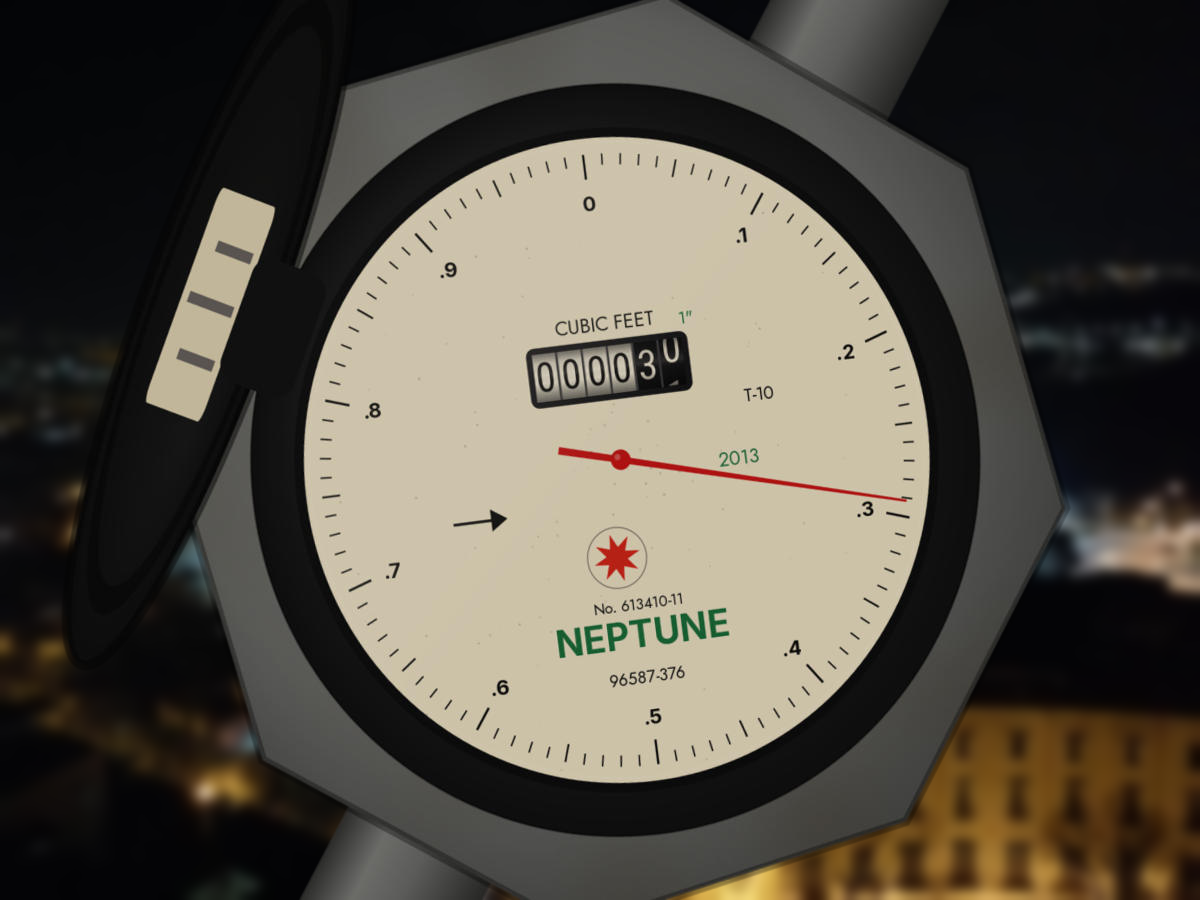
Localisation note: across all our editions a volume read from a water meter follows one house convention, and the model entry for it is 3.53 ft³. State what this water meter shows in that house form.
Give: 30.29 ft³
